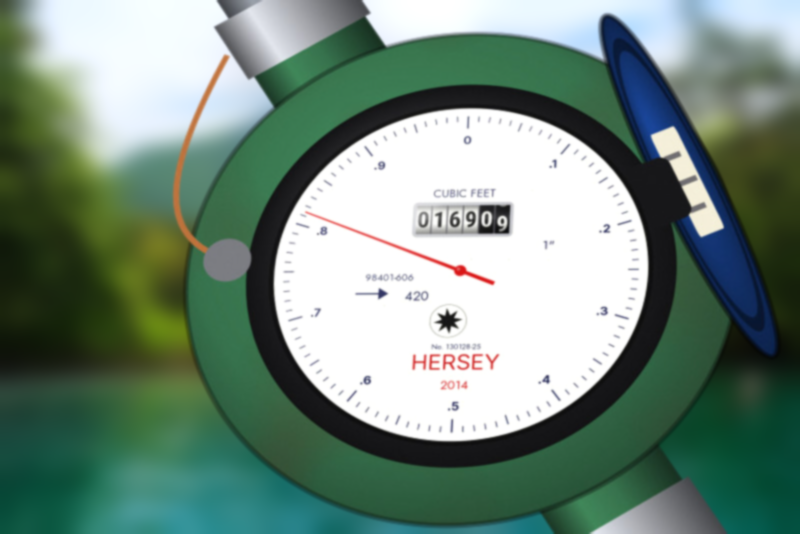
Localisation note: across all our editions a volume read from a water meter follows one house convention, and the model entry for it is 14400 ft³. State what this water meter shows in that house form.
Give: 16908.81 ft³
